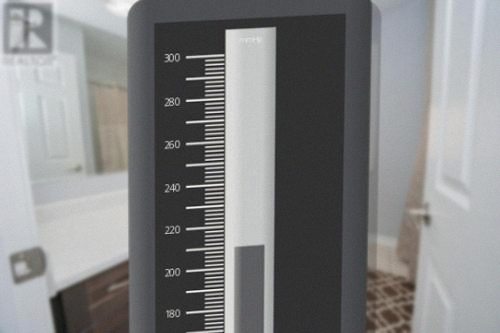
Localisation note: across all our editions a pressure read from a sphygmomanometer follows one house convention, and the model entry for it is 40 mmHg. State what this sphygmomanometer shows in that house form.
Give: 210 mmHg
